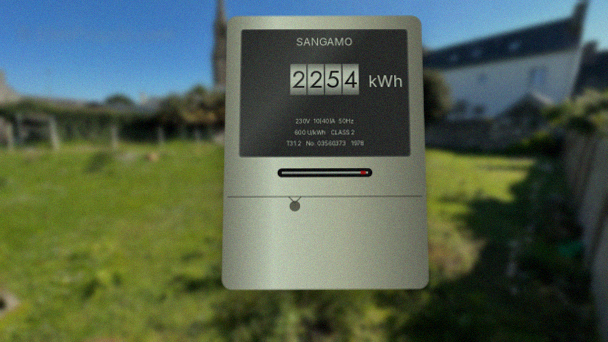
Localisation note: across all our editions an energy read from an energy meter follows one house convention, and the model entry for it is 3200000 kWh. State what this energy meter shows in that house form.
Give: 2254 kWh
